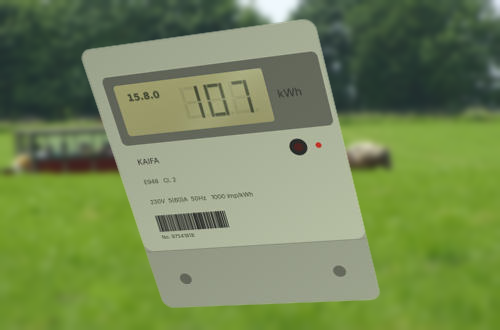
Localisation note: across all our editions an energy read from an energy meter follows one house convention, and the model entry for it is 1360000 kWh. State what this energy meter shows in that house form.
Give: 107 kWh
